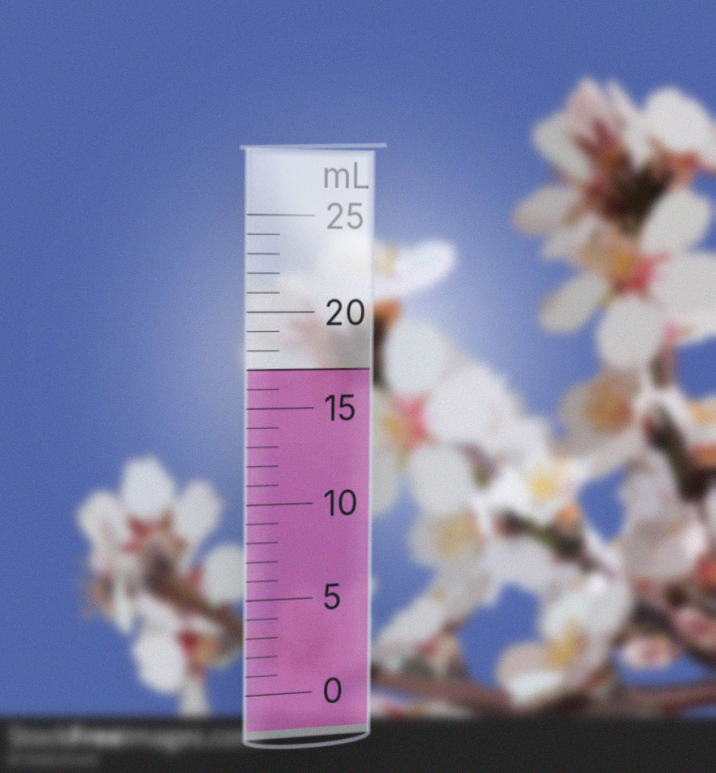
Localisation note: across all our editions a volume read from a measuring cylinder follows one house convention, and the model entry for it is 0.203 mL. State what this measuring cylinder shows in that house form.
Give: 17 mL
